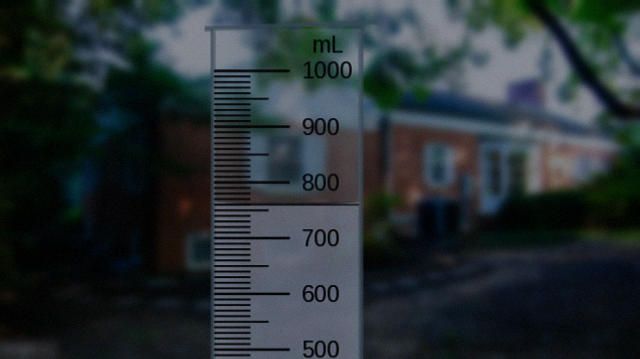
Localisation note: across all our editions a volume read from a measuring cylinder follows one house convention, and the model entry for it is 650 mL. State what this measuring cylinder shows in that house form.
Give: 760 mL
